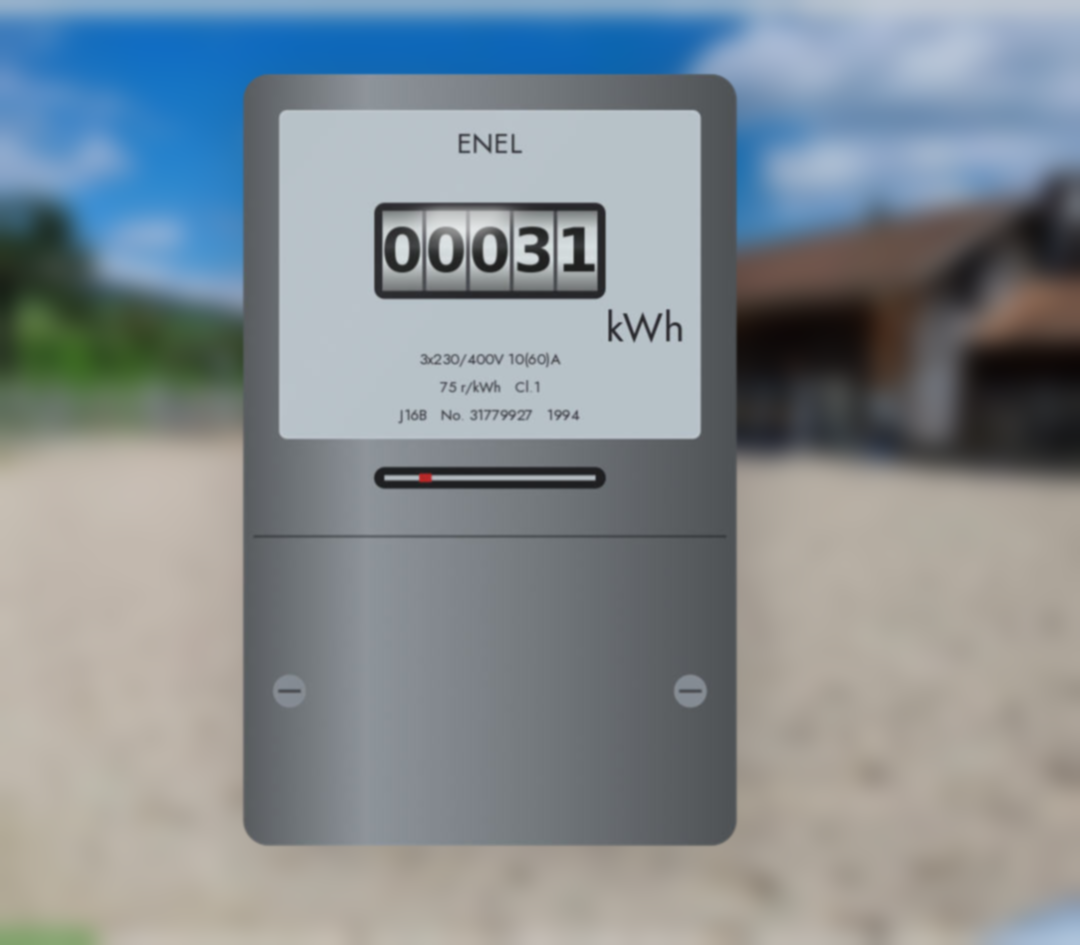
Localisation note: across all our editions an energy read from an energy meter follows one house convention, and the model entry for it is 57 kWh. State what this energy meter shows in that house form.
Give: 31 kWh
